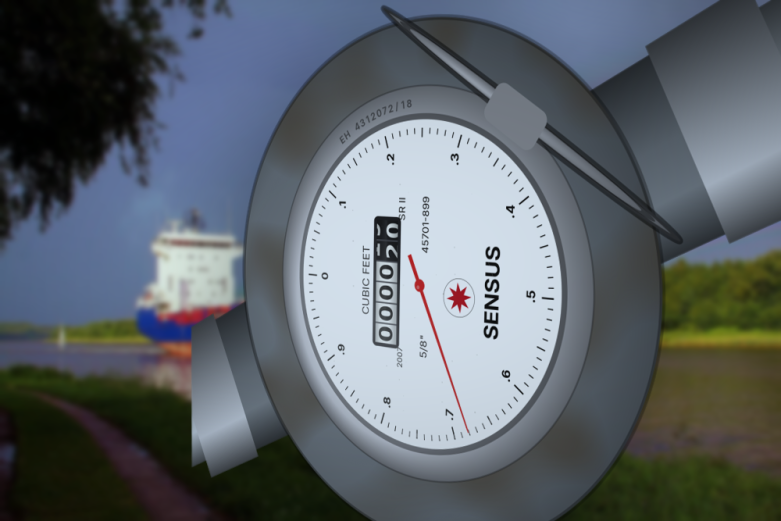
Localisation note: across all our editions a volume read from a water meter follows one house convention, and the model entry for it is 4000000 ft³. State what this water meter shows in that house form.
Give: 19.68 ft³
